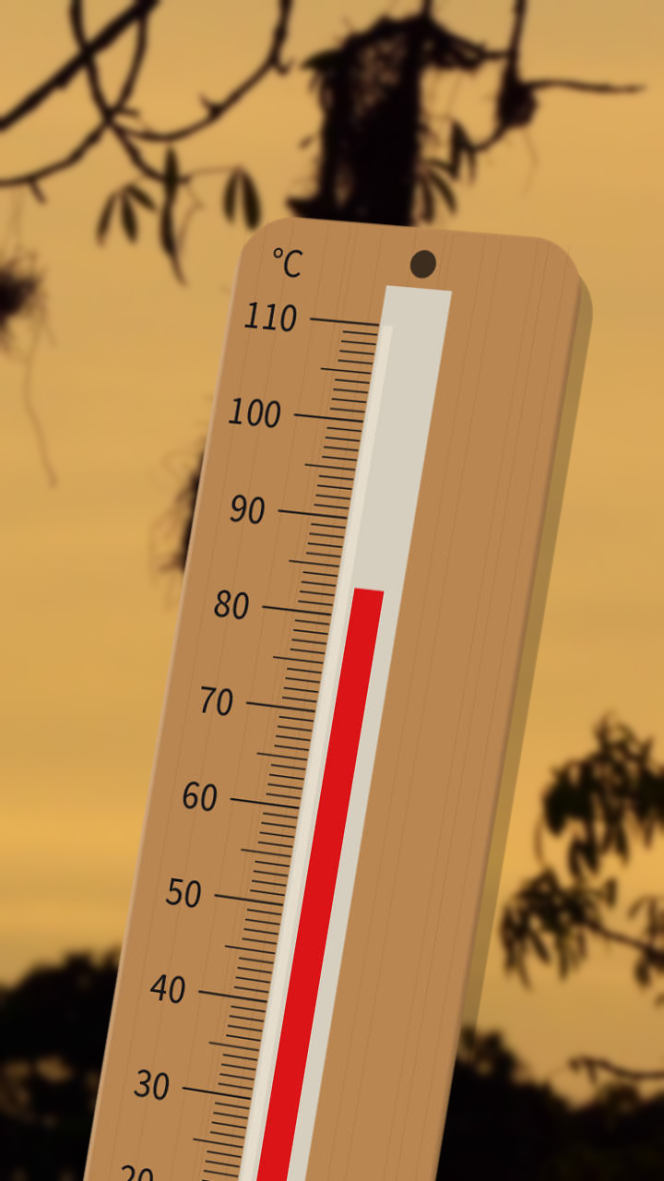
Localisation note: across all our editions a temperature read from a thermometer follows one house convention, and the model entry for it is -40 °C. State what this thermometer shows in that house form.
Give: 83 °C
